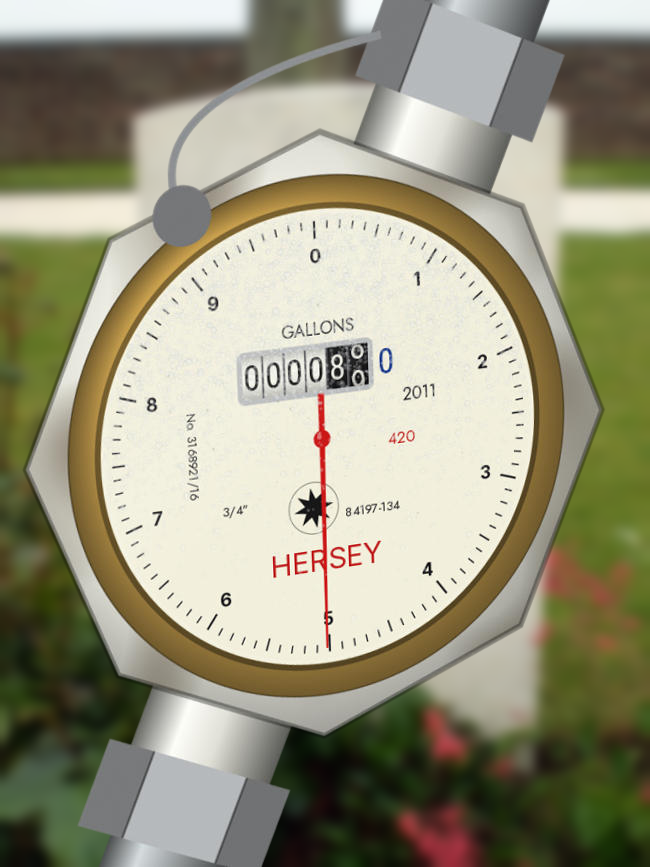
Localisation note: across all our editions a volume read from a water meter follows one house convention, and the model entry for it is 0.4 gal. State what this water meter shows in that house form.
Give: 885.0 gal
